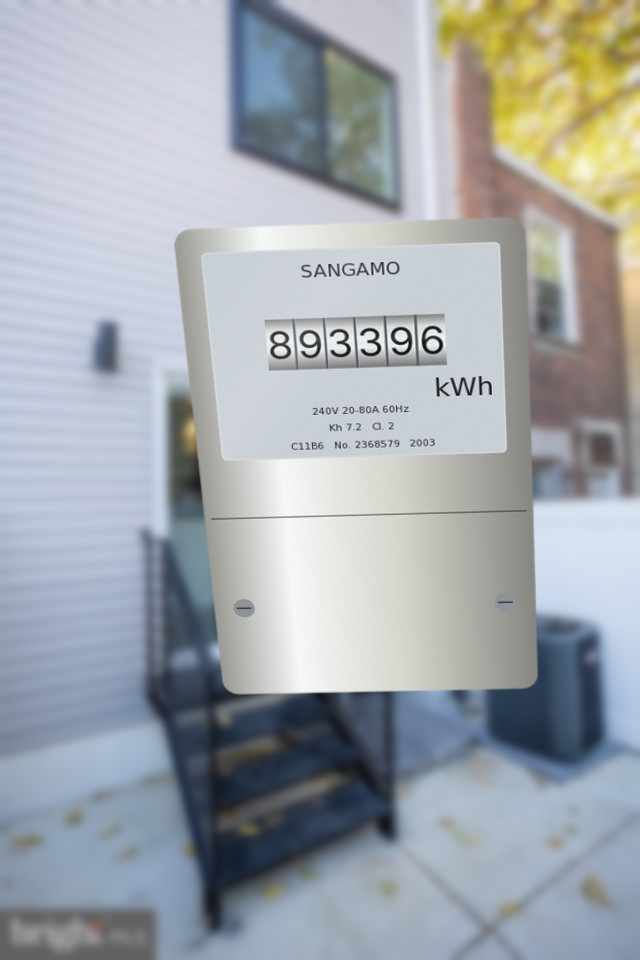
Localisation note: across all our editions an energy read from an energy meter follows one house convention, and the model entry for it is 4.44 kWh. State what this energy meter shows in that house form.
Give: 893396 kWh
